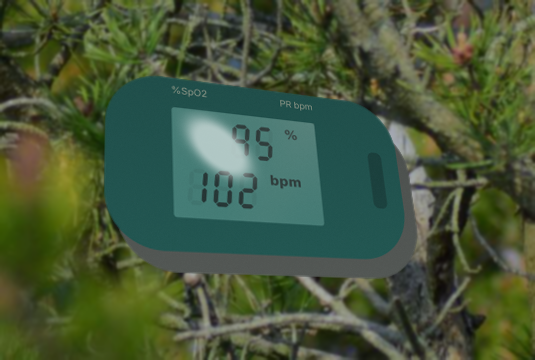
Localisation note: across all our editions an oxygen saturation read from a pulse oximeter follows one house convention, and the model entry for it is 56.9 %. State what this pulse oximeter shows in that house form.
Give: 95 %
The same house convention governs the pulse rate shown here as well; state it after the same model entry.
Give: 102 bpm
